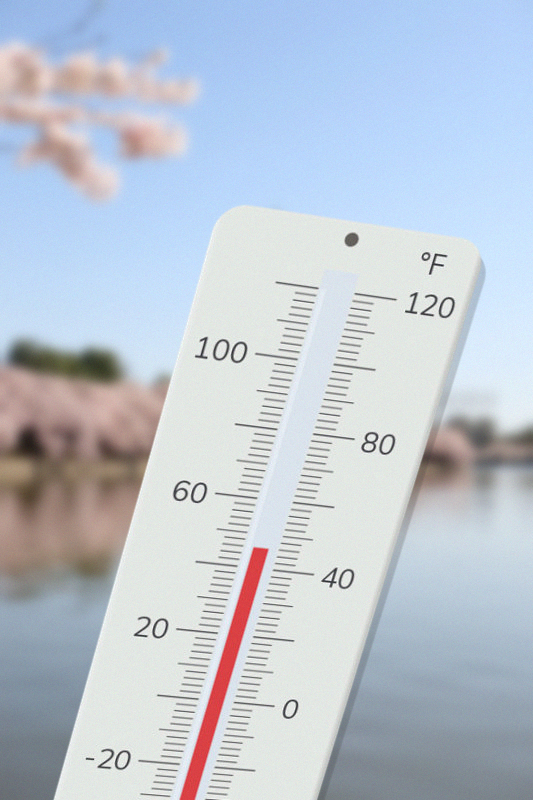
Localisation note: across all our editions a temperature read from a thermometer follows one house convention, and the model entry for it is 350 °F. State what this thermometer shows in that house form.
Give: 46 °F
